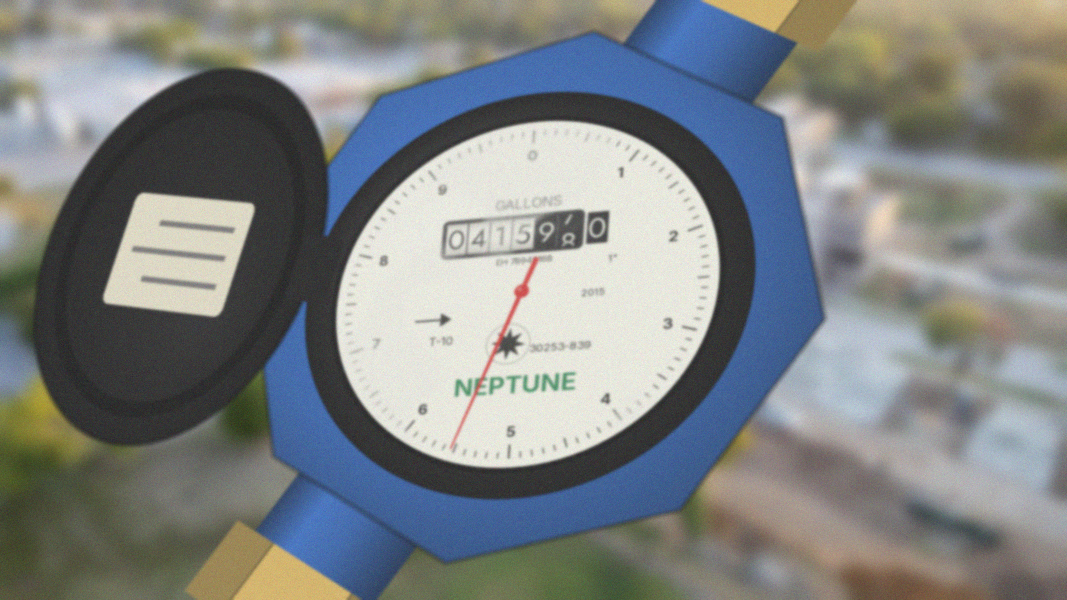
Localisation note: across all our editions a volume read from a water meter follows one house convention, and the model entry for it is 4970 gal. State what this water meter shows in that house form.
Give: 415975.5 gal
